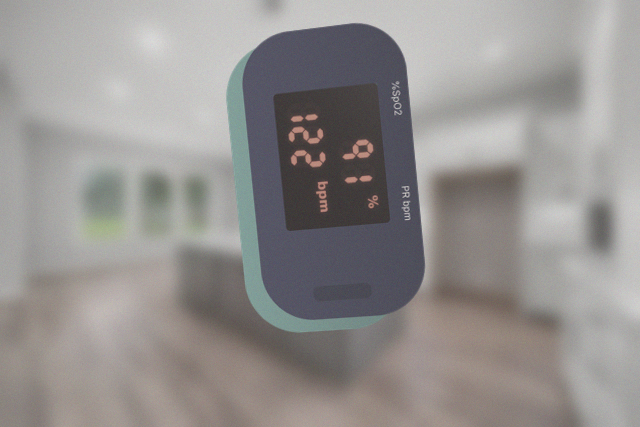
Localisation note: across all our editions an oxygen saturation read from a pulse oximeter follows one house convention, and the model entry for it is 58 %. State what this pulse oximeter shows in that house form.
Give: 91 %
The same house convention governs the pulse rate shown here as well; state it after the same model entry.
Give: 122 bpm
